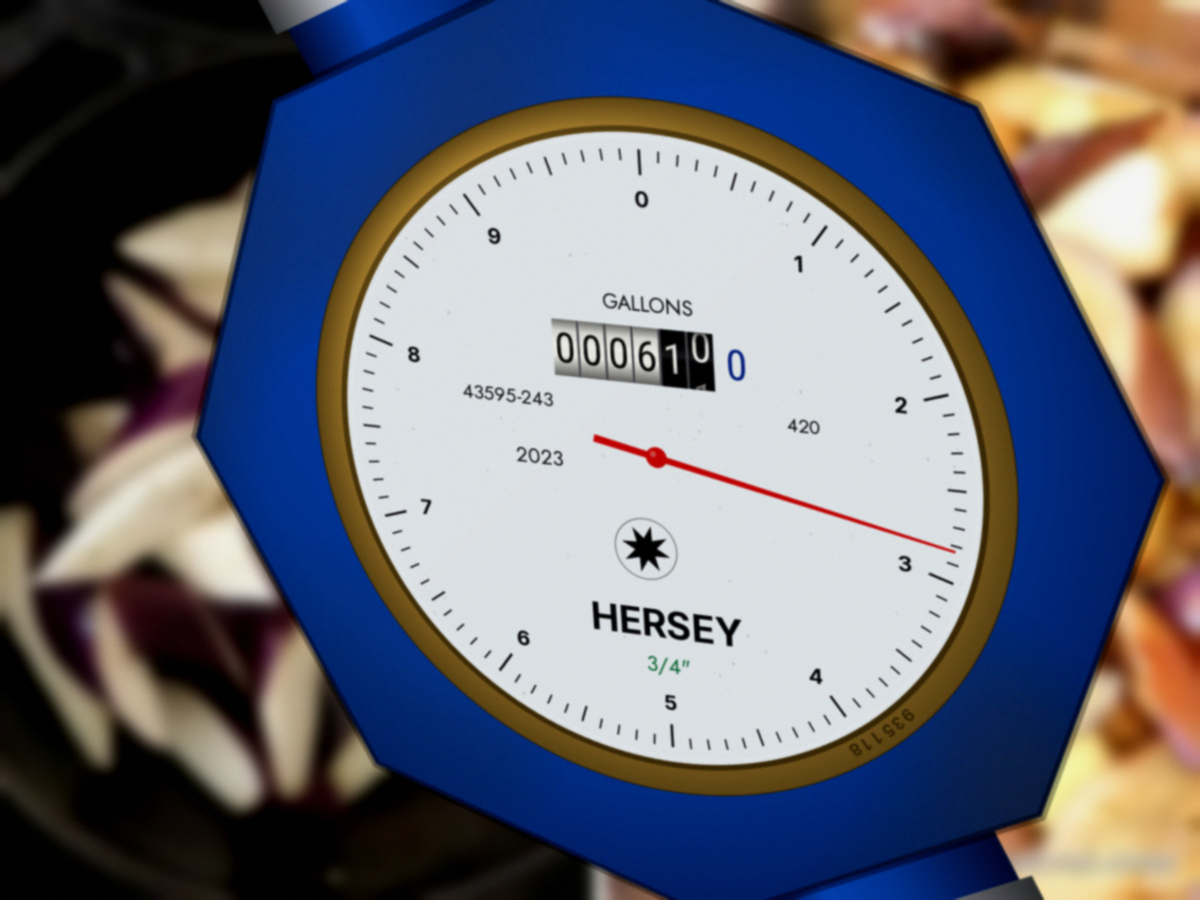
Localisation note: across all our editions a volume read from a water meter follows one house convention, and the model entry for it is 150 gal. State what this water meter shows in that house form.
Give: 6102.8 gal
